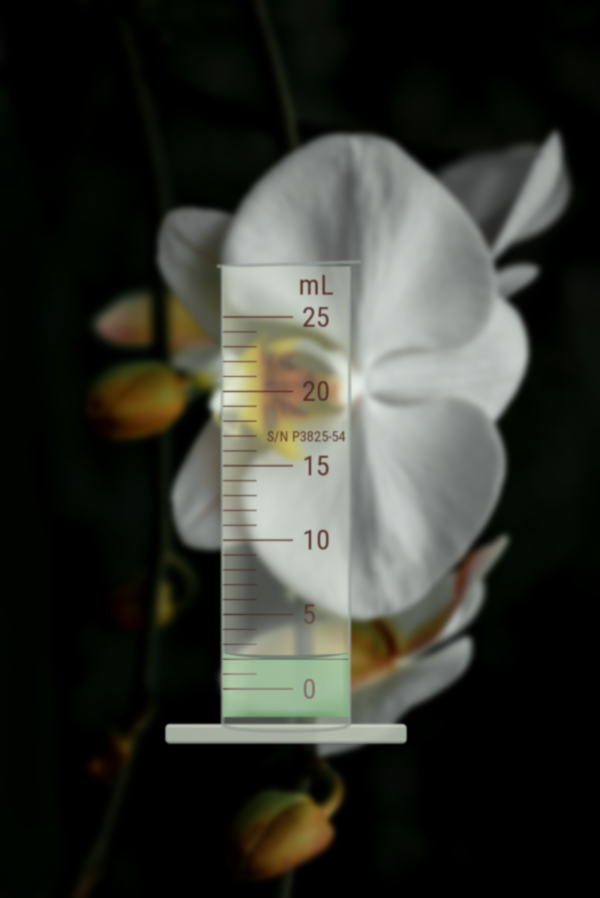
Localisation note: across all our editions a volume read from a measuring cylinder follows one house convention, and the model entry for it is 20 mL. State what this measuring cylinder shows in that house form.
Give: 2 mL
